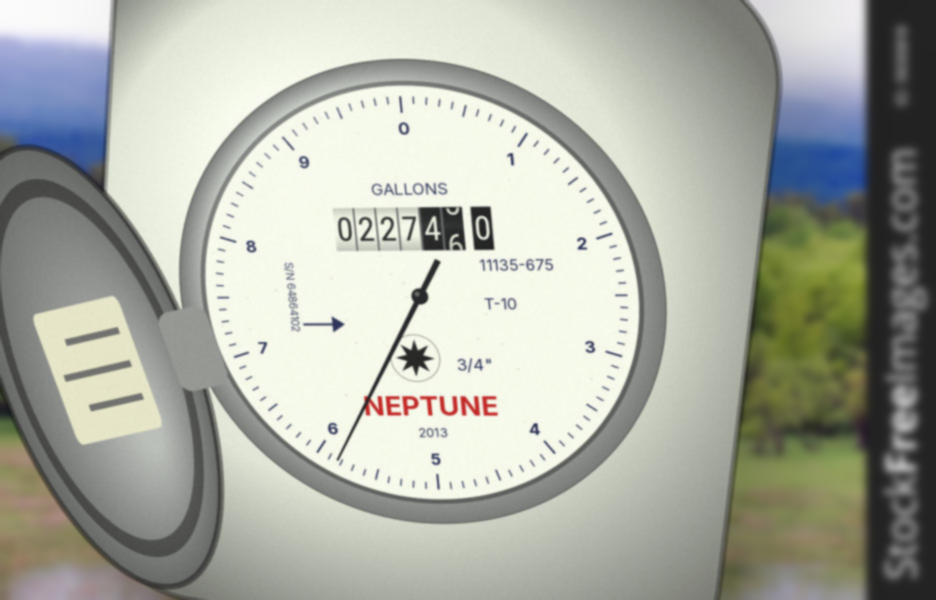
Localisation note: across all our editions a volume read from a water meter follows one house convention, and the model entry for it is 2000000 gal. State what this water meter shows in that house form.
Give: 227455.8 gal
